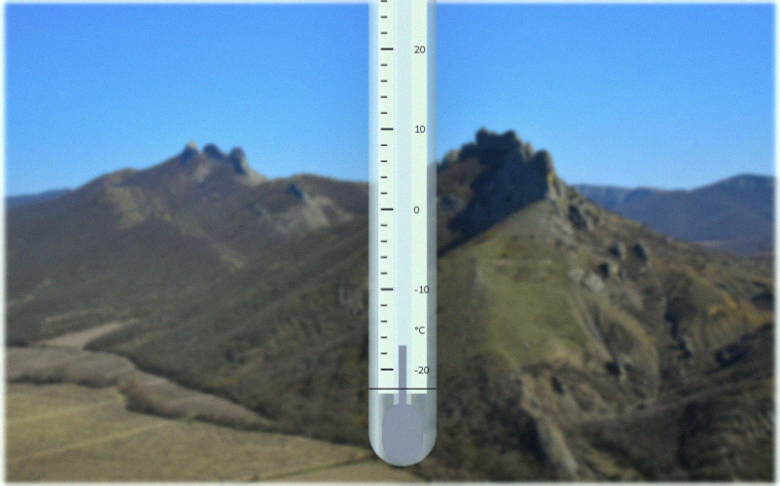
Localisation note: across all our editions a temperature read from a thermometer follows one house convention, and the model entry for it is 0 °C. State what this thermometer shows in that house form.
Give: -17 °C
